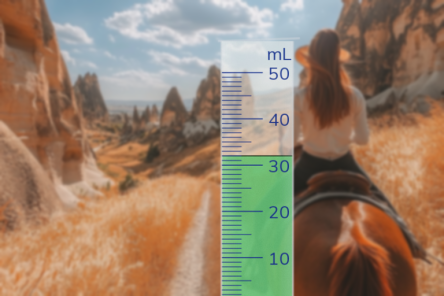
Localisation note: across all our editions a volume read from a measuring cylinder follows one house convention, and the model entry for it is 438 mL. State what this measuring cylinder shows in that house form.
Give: 32 mL
